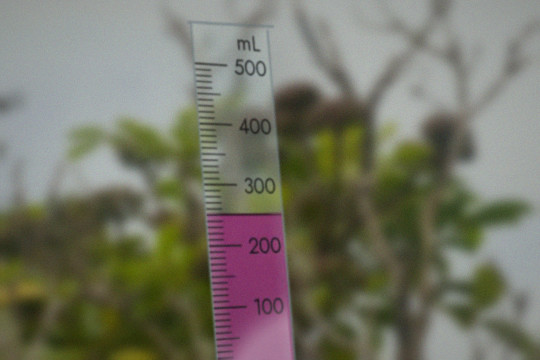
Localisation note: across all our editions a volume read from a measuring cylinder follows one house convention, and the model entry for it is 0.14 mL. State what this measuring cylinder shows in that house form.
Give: 250 mL
